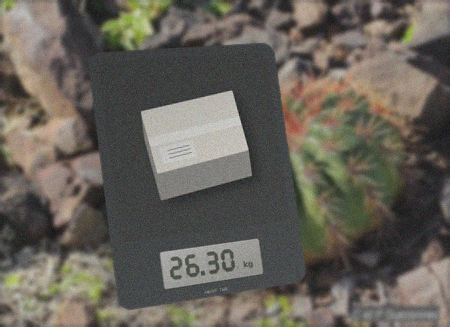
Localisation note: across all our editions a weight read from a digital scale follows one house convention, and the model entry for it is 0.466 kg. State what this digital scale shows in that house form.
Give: 26.30 kg
